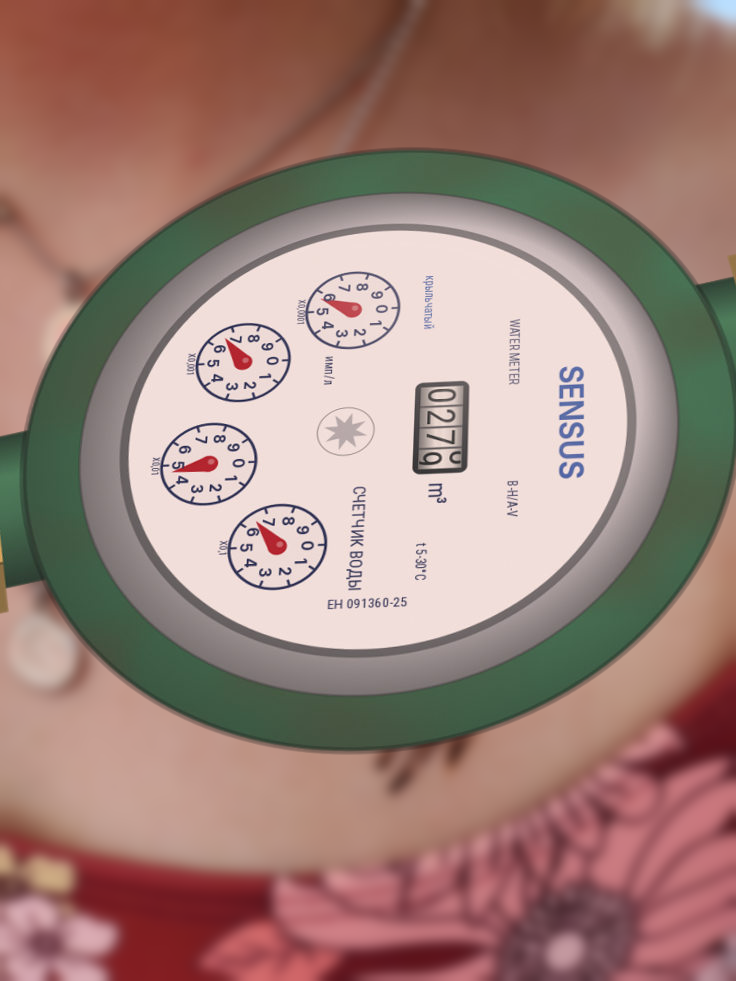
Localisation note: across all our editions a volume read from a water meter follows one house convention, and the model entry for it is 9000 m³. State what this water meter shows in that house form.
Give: 278.6465 m³
